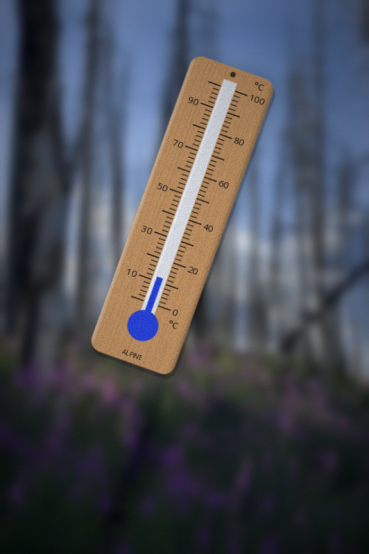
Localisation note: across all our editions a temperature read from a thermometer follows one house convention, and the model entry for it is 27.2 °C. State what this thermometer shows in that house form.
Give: 12 °C
